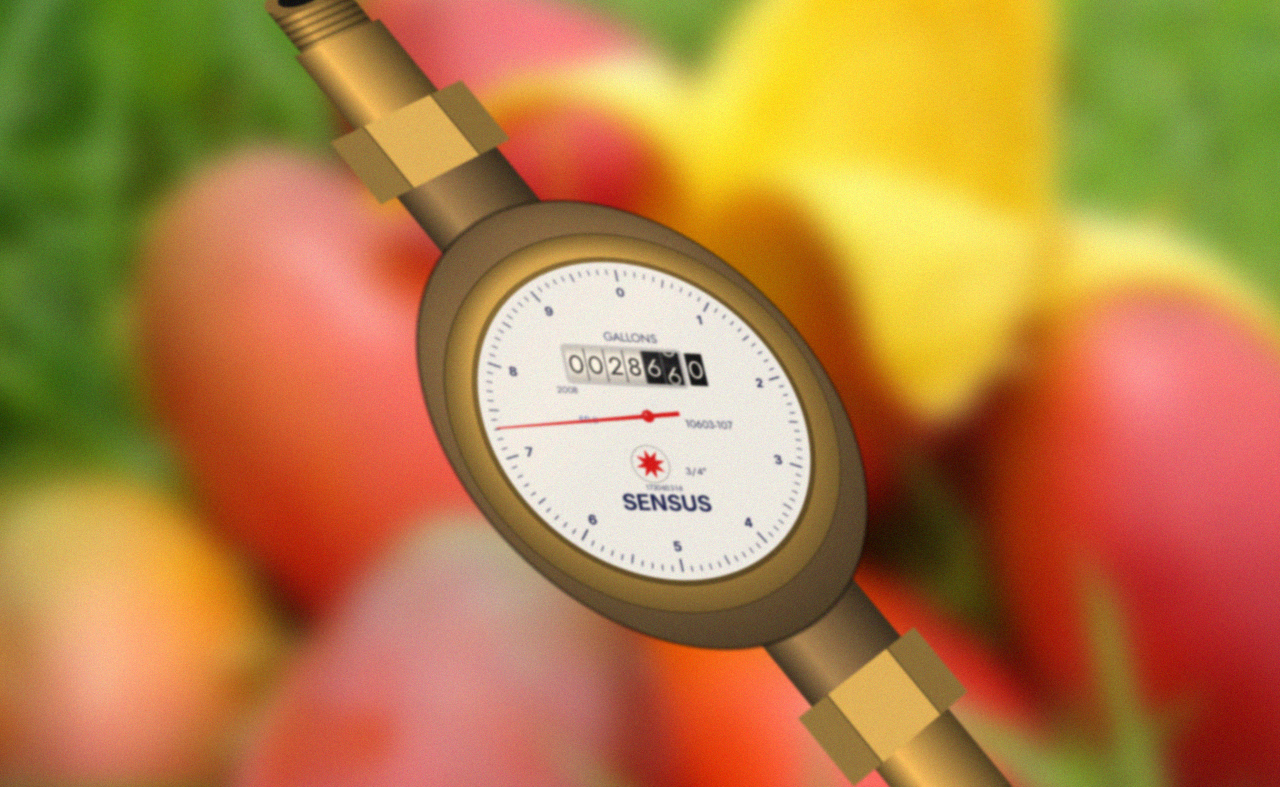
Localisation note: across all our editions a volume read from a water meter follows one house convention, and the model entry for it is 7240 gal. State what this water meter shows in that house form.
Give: 28657.3 gal
